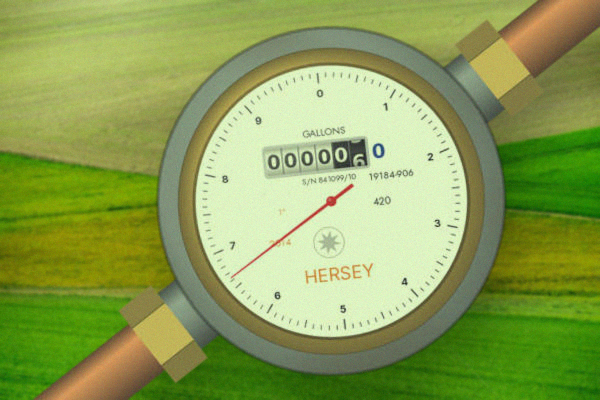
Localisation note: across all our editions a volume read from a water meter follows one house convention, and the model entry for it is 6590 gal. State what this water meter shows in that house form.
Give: 56.6 gal
